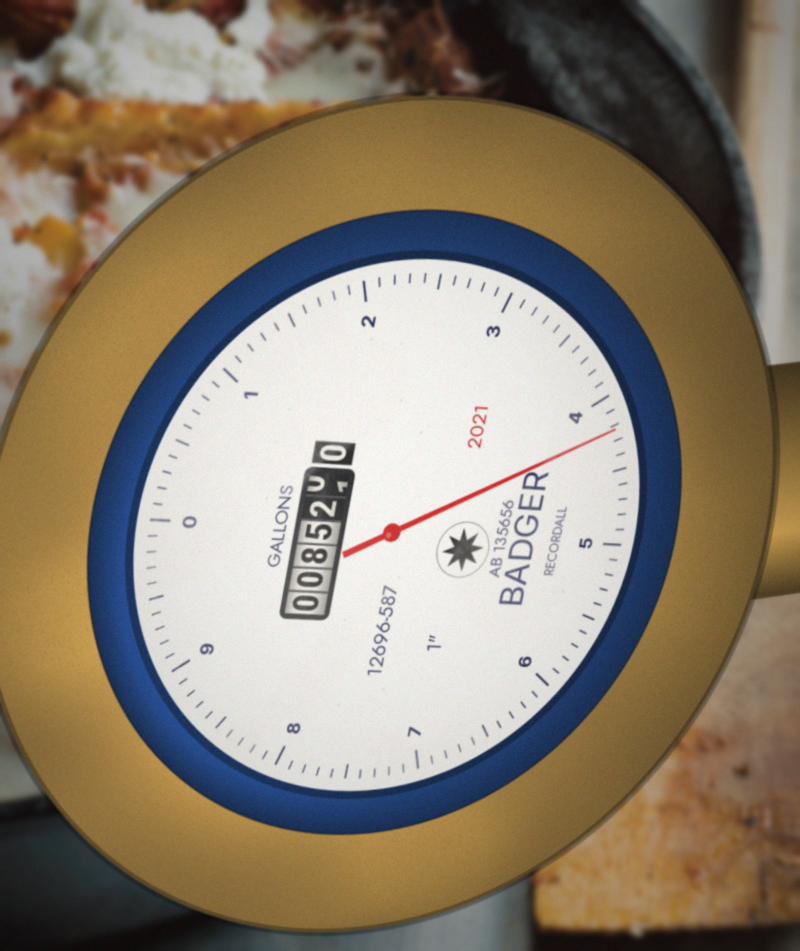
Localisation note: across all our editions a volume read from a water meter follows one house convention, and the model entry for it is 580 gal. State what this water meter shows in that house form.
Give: 85204.2 gal
